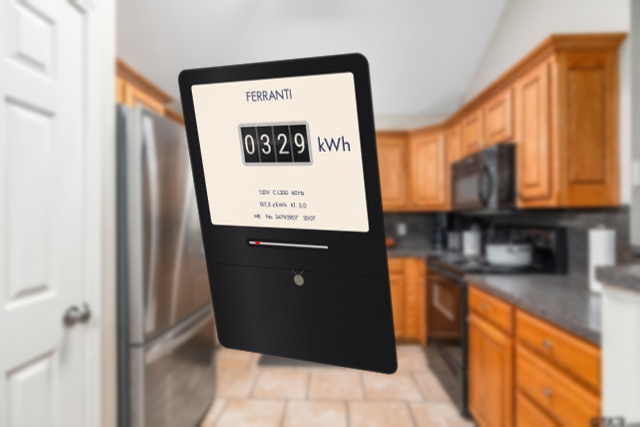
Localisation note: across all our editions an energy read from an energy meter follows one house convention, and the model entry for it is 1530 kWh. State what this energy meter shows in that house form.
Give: 329 kWh
